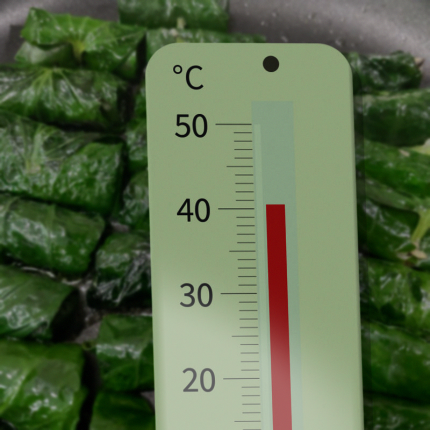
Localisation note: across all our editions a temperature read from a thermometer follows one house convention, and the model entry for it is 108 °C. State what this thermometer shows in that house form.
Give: 40.5 °C
